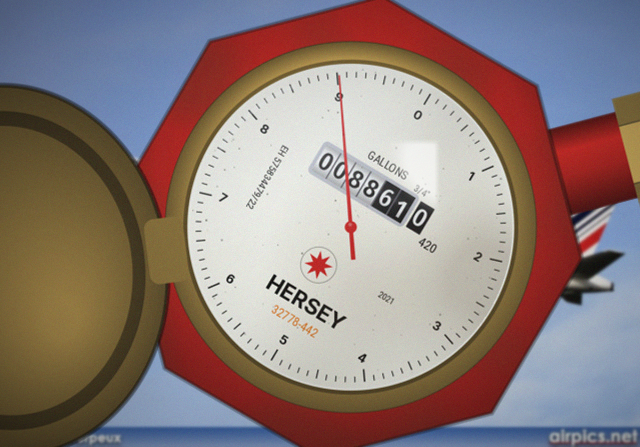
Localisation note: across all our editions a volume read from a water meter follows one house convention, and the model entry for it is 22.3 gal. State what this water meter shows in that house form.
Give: 88609.0 gal
